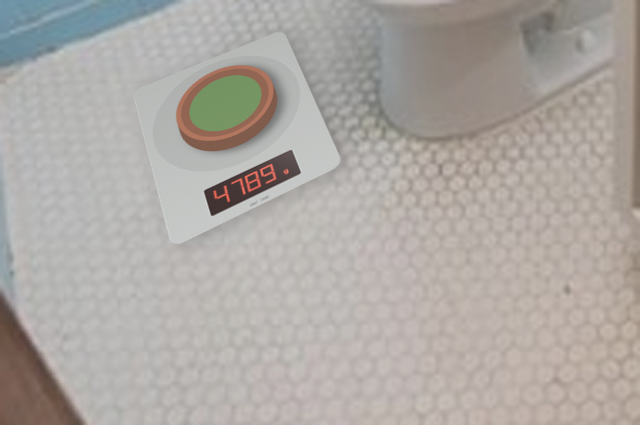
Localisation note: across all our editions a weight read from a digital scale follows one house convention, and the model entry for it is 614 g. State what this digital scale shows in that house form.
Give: 4789 g
